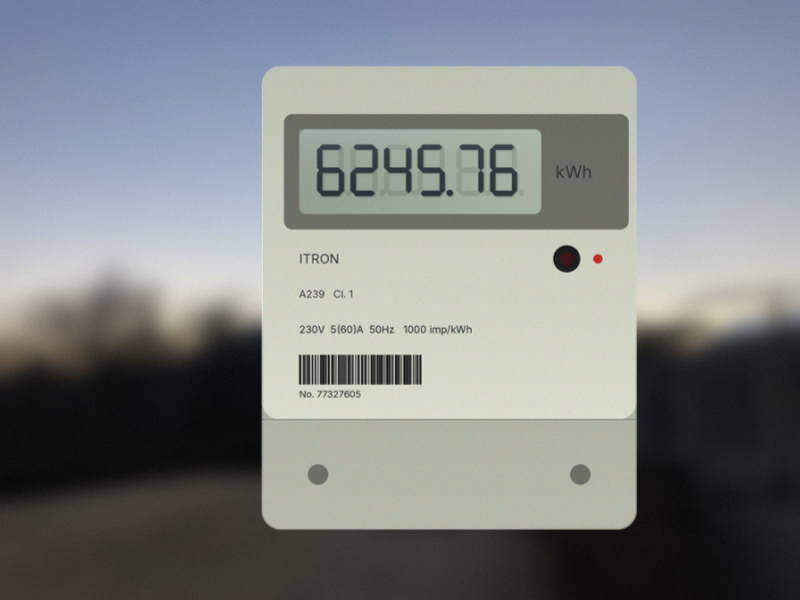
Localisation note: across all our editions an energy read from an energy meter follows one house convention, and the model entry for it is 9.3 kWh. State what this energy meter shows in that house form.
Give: 6245.76 kWh
